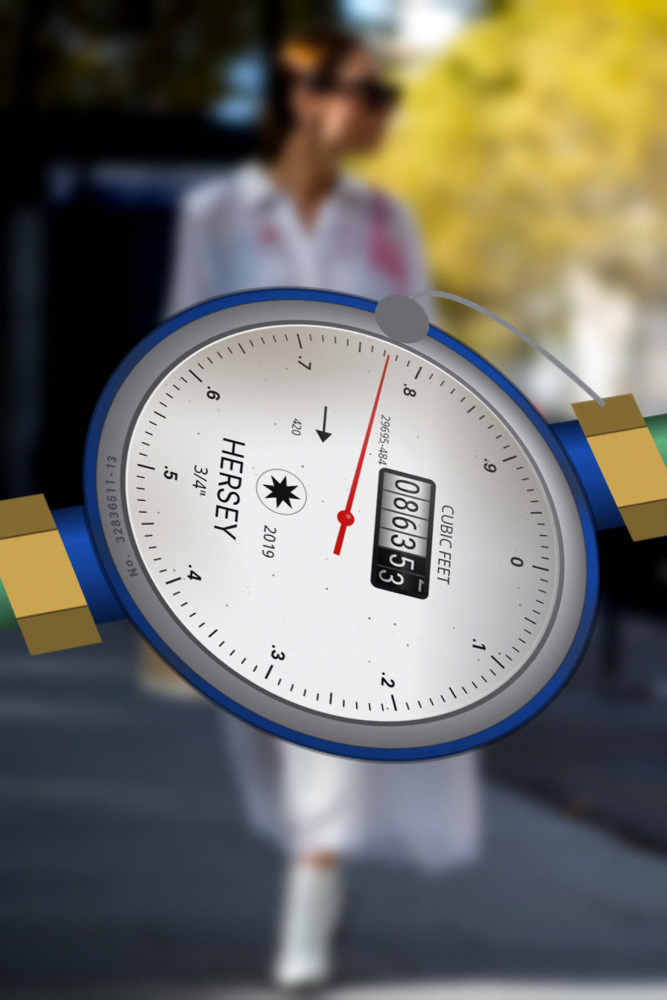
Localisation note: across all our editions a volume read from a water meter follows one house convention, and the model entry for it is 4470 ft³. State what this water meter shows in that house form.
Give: 86352.77 ft³
